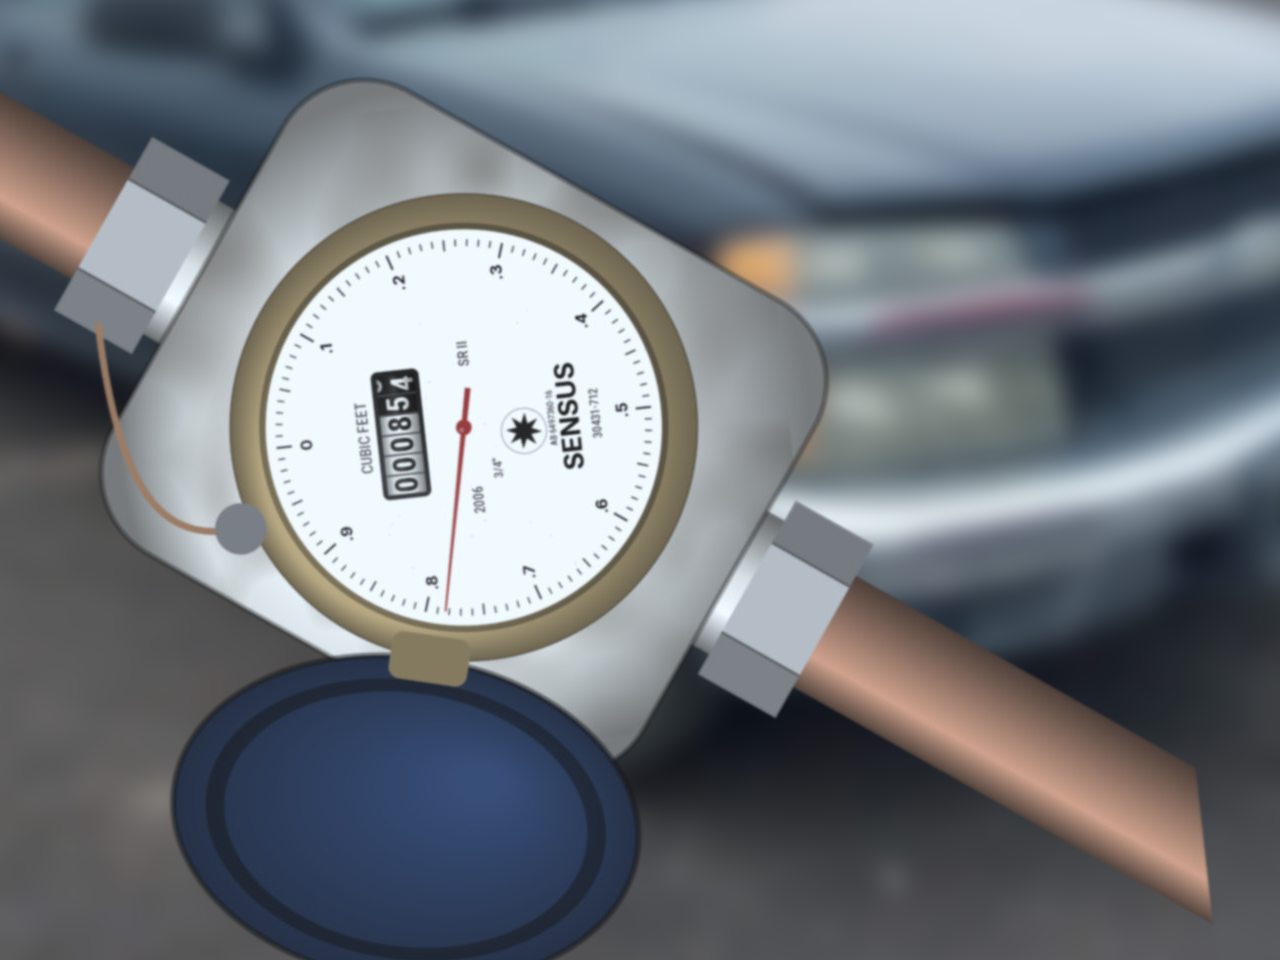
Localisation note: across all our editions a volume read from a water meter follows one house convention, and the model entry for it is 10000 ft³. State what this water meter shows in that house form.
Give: 853.78 ft³
